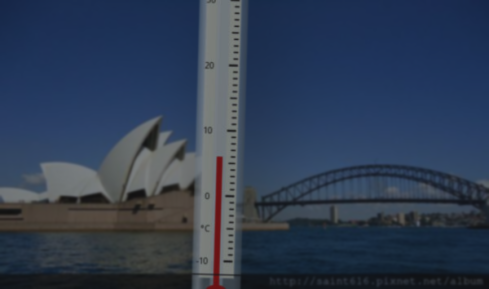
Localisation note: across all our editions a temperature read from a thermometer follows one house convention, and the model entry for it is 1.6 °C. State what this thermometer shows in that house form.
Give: 6 °C
